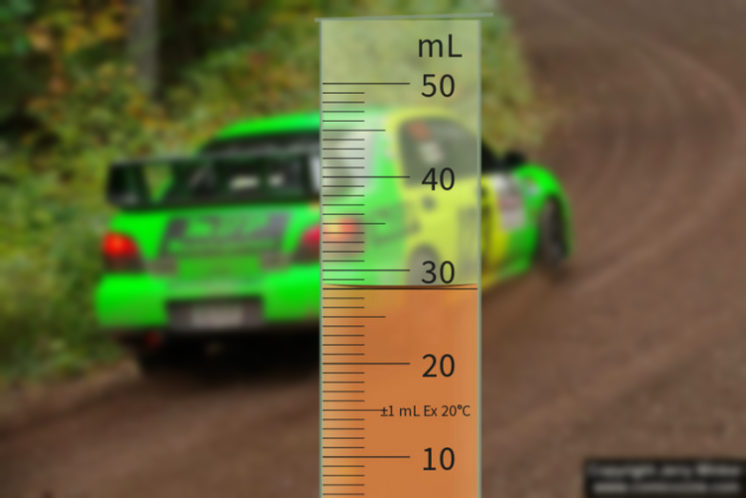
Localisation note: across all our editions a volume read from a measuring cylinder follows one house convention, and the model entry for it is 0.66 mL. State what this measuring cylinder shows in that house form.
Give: 28 mL
